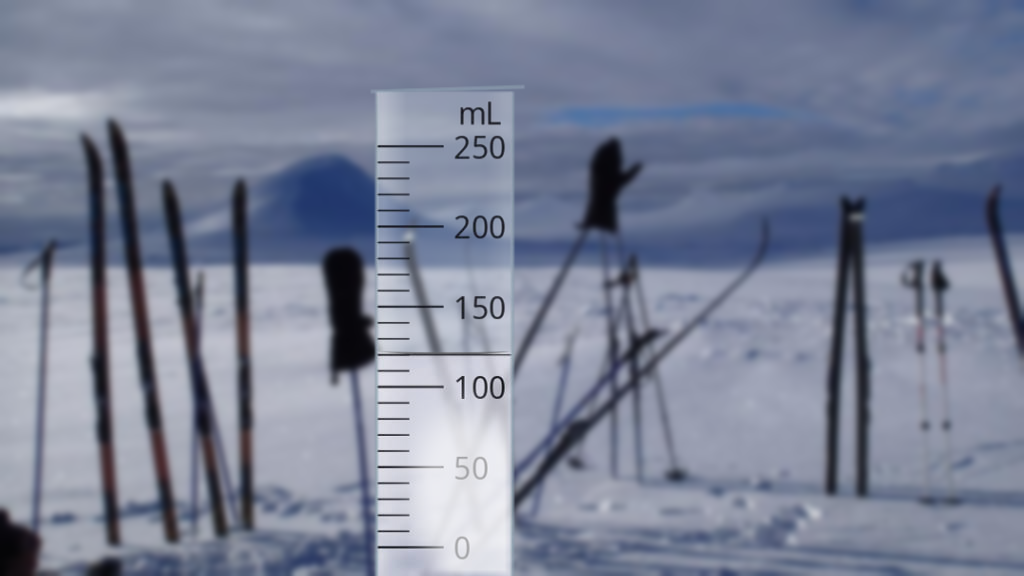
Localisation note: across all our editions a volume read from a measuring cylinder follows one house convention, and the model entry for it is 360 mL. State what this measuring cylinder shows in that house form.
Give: 120 mL
